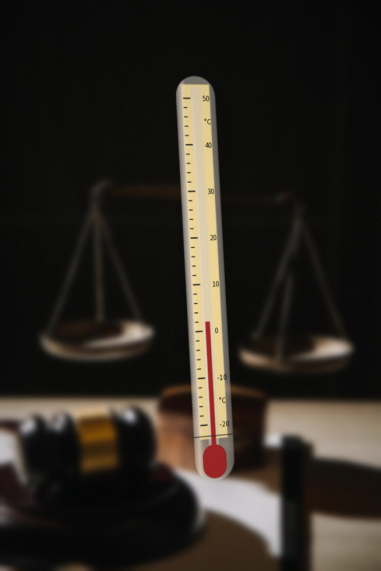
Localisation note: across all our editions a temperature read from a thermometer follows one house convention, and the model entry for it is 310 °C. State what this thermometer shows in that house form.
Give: 2 °C
